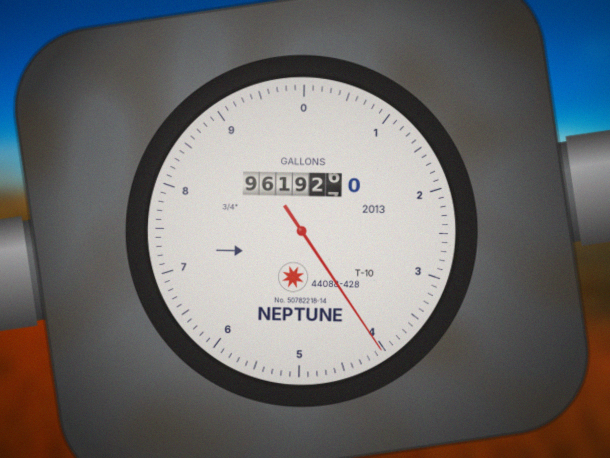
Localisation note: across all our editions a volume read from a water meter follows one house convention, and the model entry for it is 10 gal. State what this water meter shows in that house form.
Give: 9619264.0 gal
